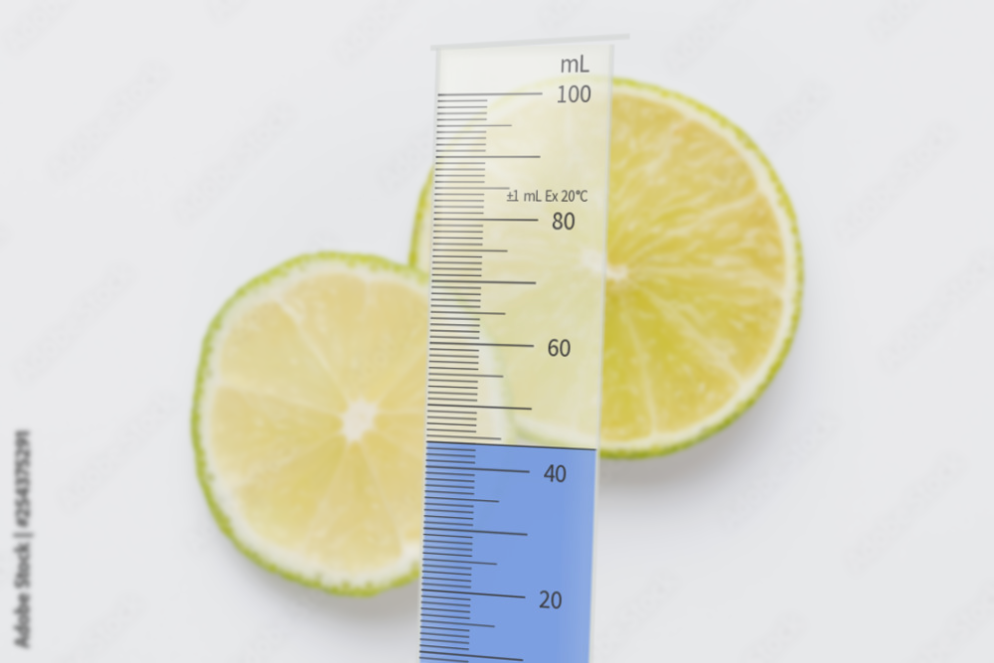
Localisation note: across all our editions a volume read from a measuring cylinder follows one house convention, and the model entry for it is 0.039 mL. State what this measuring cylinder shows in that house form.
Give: 44 mL
